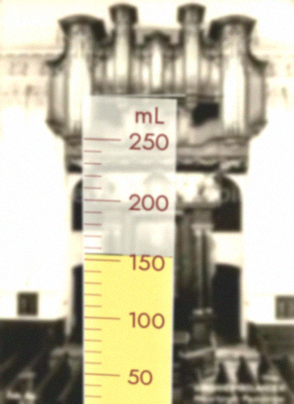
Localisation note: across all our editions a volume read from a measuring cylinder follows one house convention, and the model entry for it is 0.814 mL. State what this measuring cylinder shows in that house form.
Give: 155 mL
